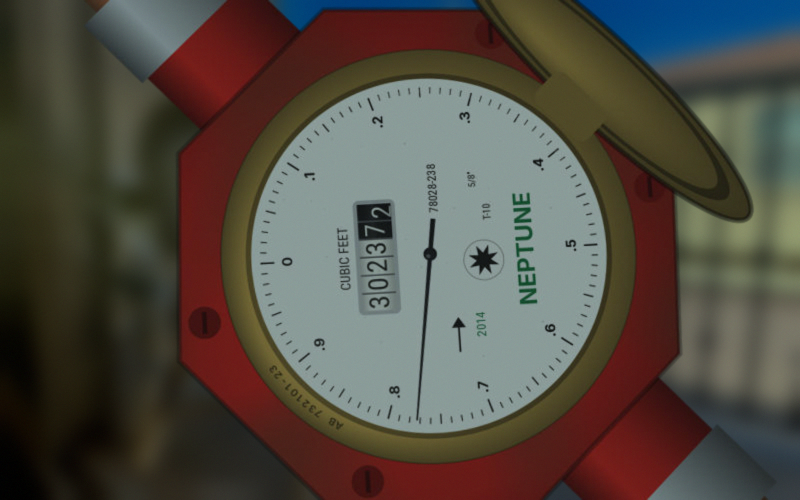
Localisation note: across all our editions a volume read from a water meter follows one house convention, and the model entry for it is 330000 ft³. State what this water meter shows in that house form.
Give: 302371.77 ft³
